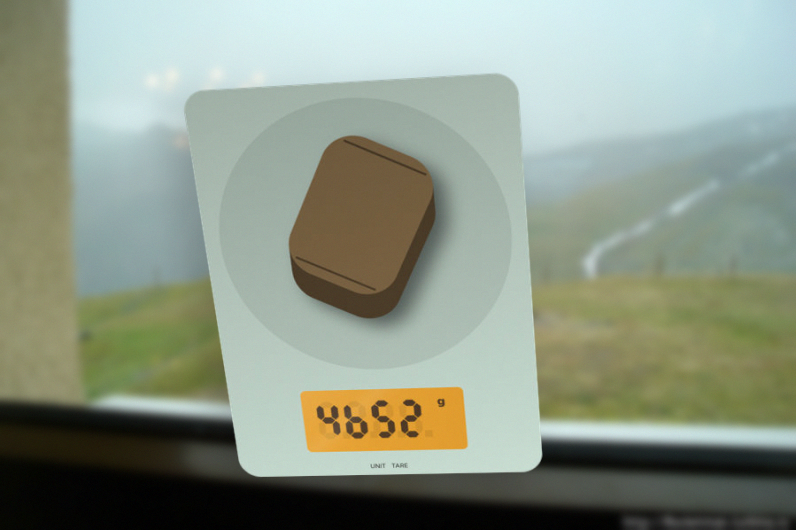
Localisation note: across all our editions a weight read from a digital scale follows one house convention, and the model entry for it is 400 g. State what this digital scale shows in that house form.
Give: 4652 g
